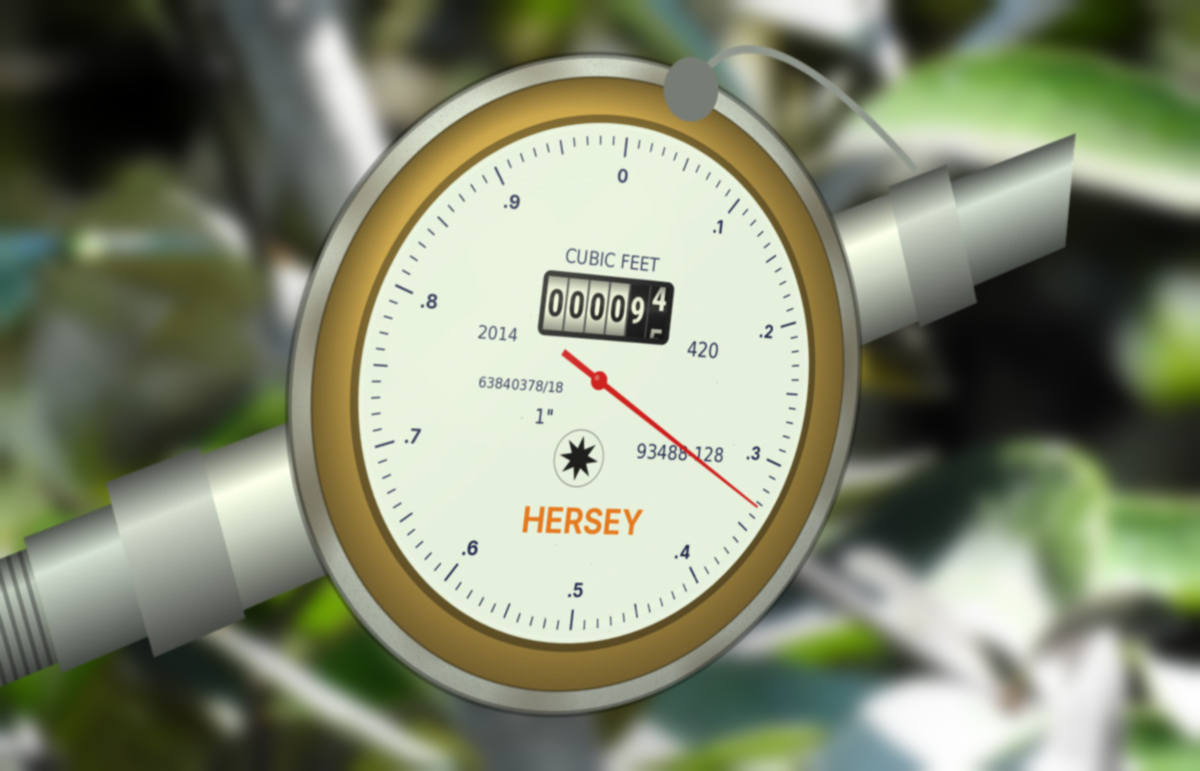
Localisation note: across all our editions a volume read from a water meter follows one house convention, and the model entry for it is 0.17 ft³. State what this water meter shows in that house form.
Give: 94.33 ft³
